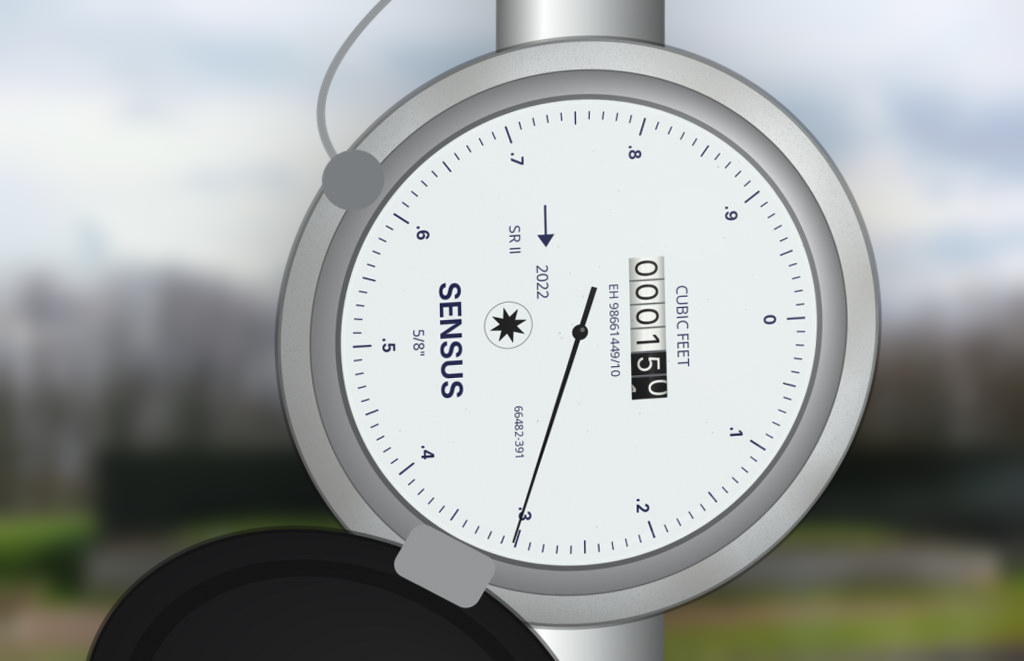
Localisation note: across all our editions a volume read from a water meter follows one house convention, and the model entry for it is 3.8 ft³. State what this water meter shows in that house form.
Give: 150.30 ft³
